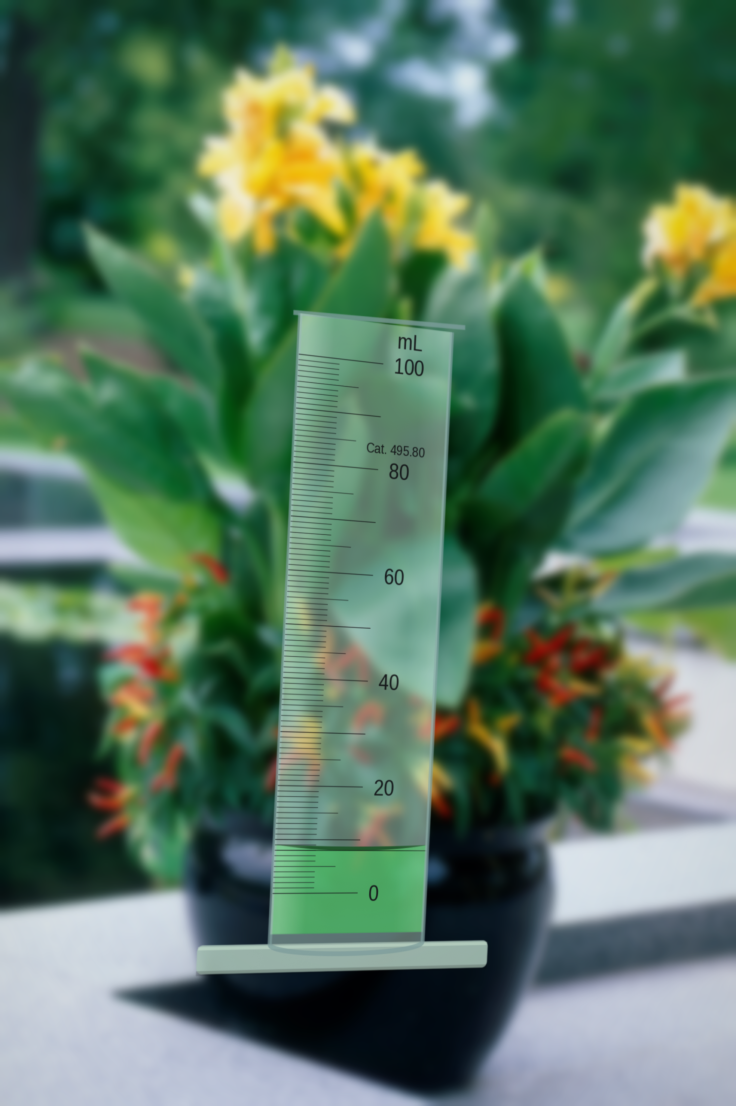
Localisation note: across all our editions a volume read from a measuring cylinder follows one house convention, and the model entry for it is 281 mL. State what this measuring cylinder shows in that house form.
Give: 8 mL
